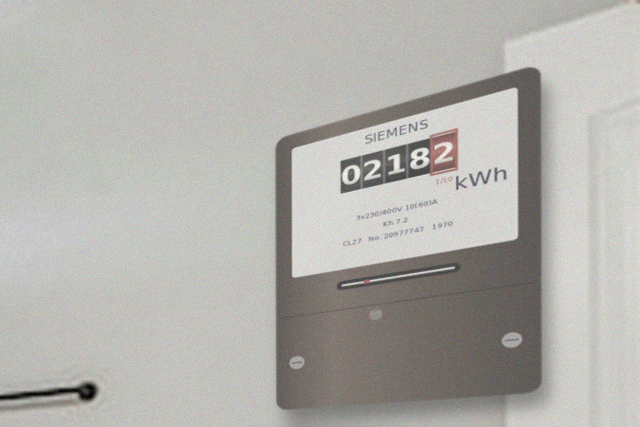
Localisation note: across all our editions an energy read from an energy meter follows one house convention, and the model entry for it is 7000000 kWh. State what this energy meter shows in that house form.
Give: 218.2 kWh
